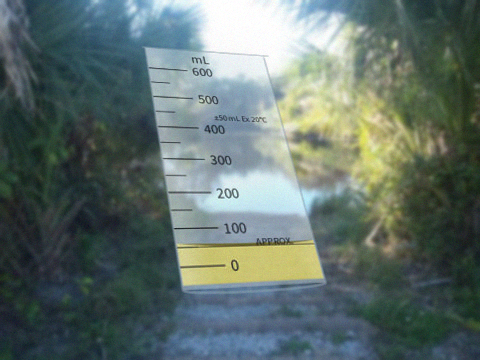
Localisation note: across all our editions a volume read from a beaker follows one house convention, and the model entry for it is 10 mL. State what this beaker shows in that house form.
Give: 50 mL
